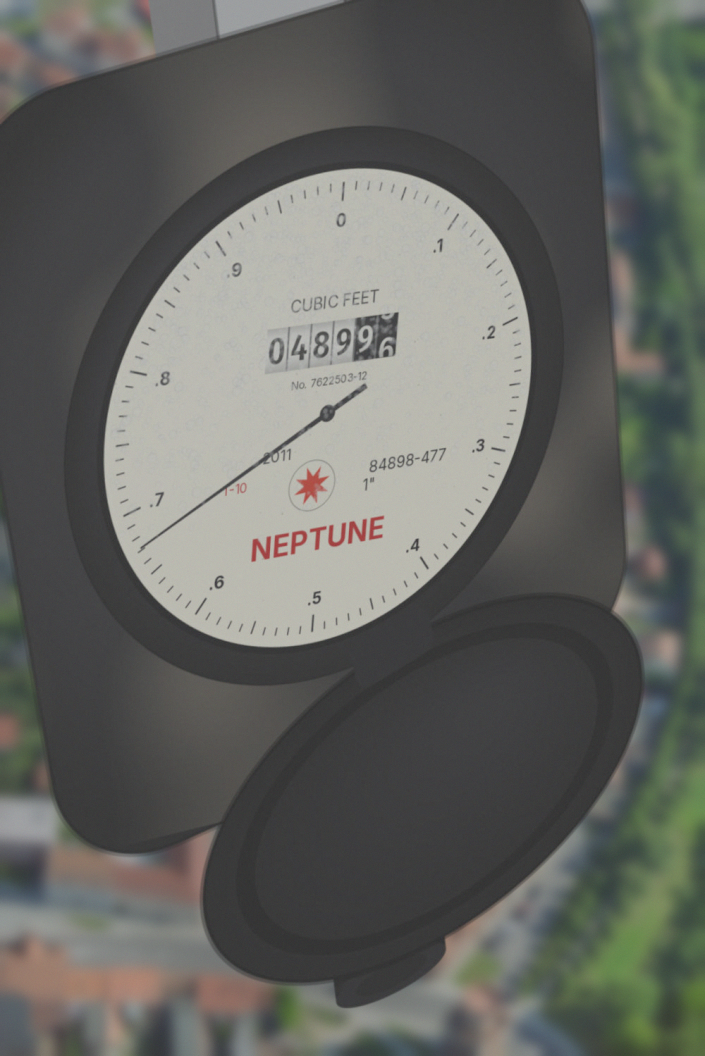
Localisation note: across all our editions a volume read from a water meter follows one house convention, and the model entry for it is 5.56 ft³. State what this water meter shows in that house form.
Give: 48995.67 ft³
